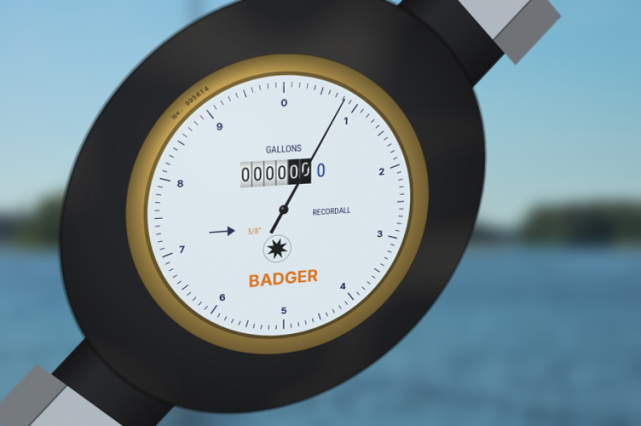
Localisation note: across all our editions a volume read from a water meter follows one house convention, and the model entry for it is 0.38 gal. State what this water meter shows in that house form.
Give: 0.8 gal
